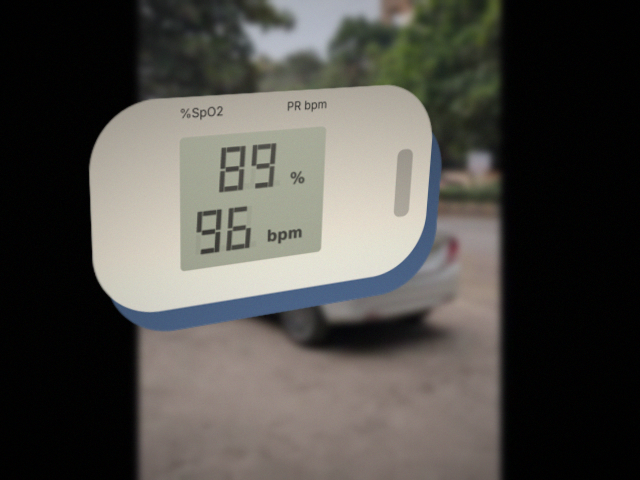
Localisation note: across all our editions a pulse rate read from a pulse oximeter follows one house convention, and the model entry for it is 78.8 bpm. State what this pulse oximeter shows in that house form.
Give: 96 bpm
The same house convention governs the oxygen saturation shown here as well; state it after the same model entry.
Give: 89 %
